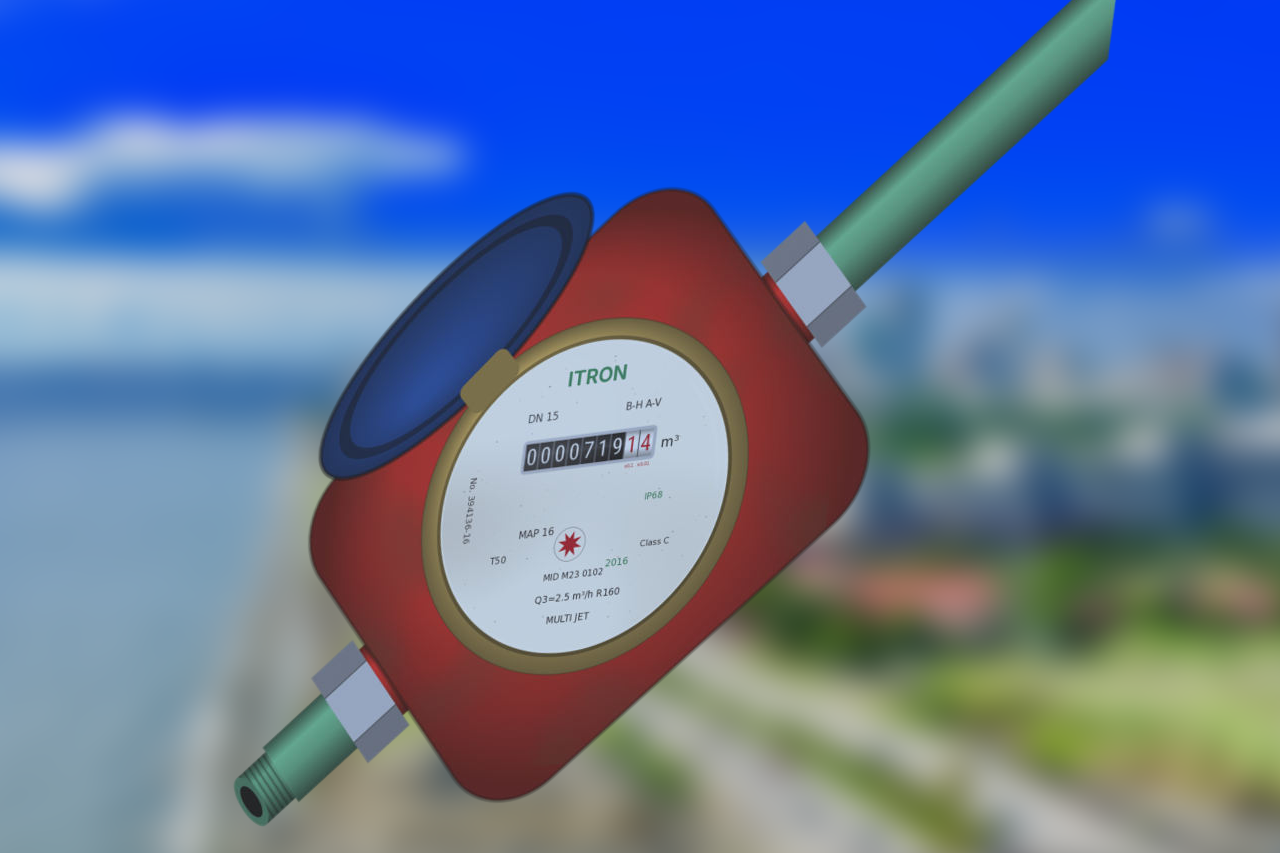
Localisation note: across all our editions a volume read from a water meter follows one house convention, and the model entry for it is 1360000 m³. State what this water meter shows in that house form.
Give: 719.14 m³
